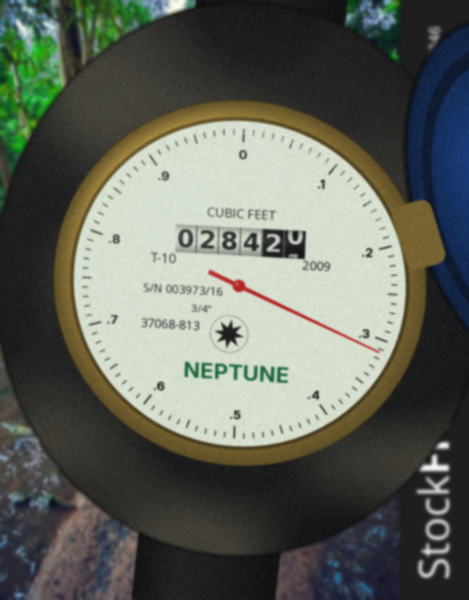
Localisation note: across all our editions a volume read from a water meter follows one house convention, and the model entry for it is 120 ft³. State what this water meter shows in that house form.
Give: 28420.31 ft³
